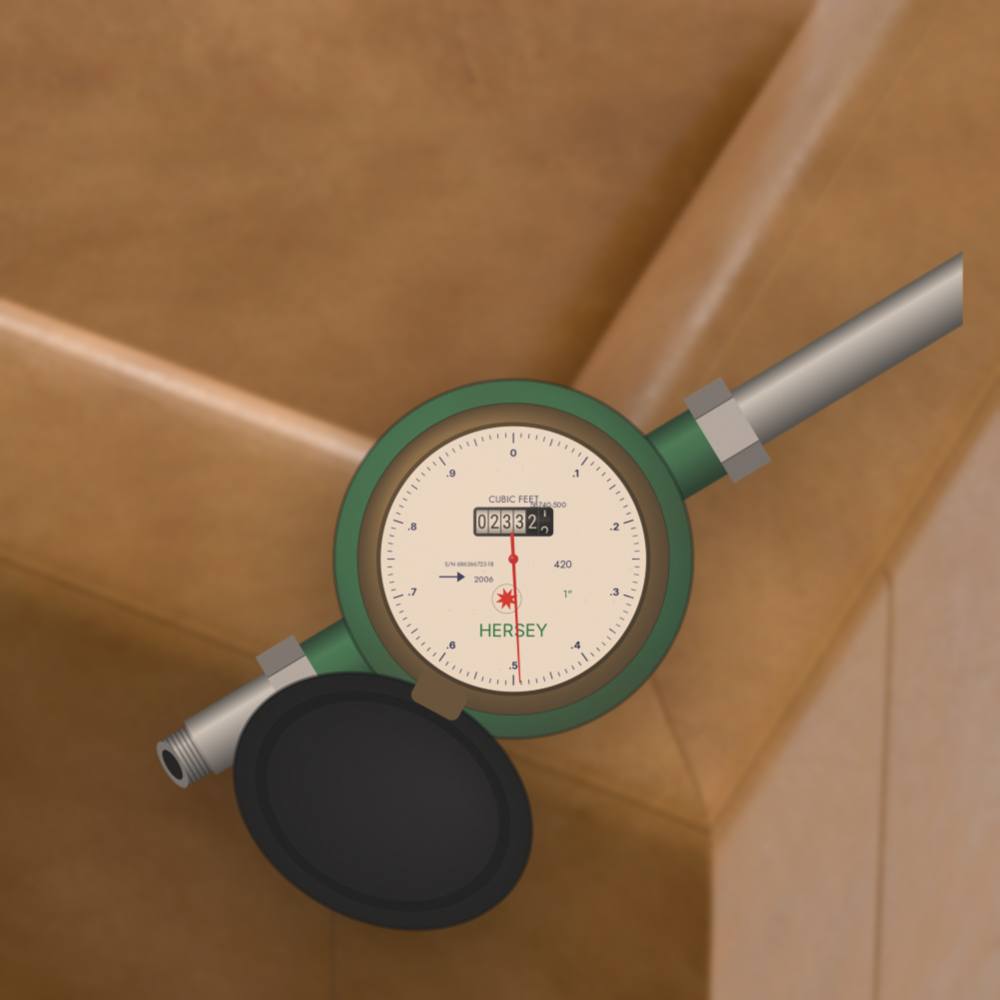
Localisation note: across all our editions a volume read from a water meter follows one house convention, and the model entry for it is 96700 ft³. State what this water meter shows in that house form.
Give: 23321.49 ft³
